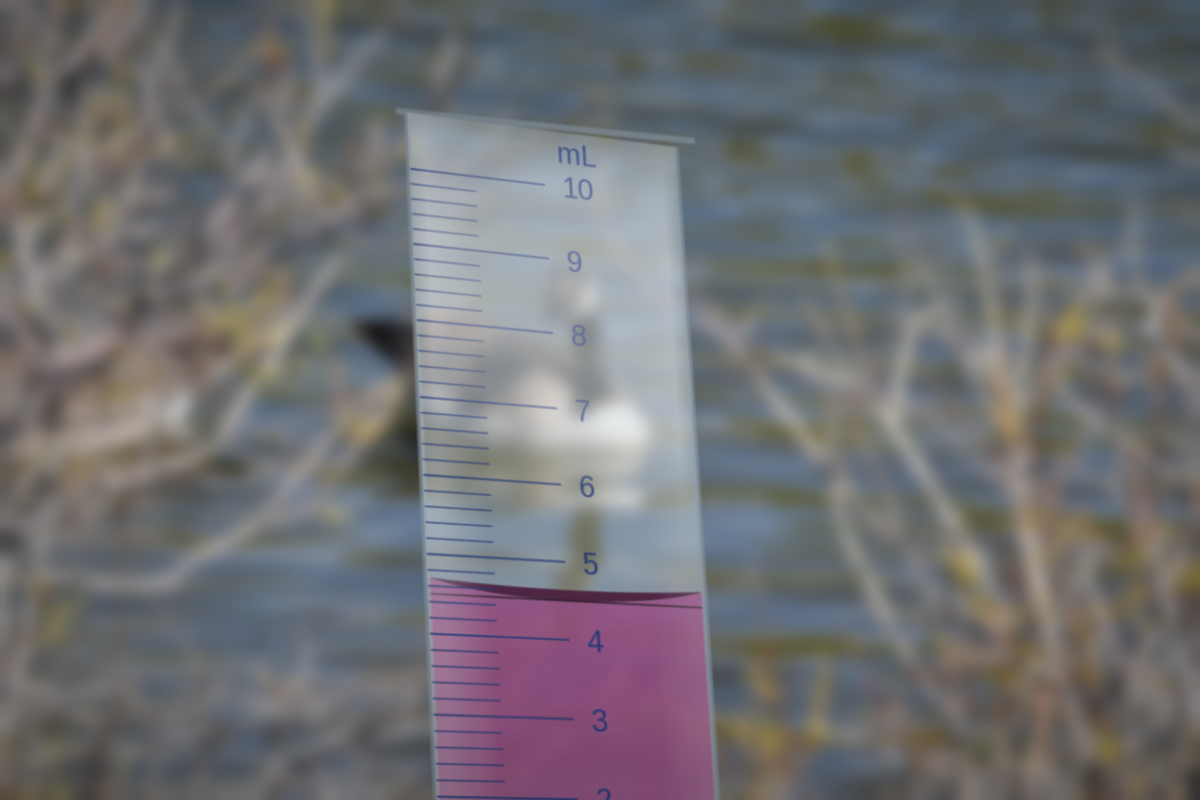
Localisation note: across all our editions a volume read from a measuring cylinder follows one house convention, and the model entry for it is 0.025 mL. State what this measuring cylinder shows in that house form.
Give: 4.5 mL
